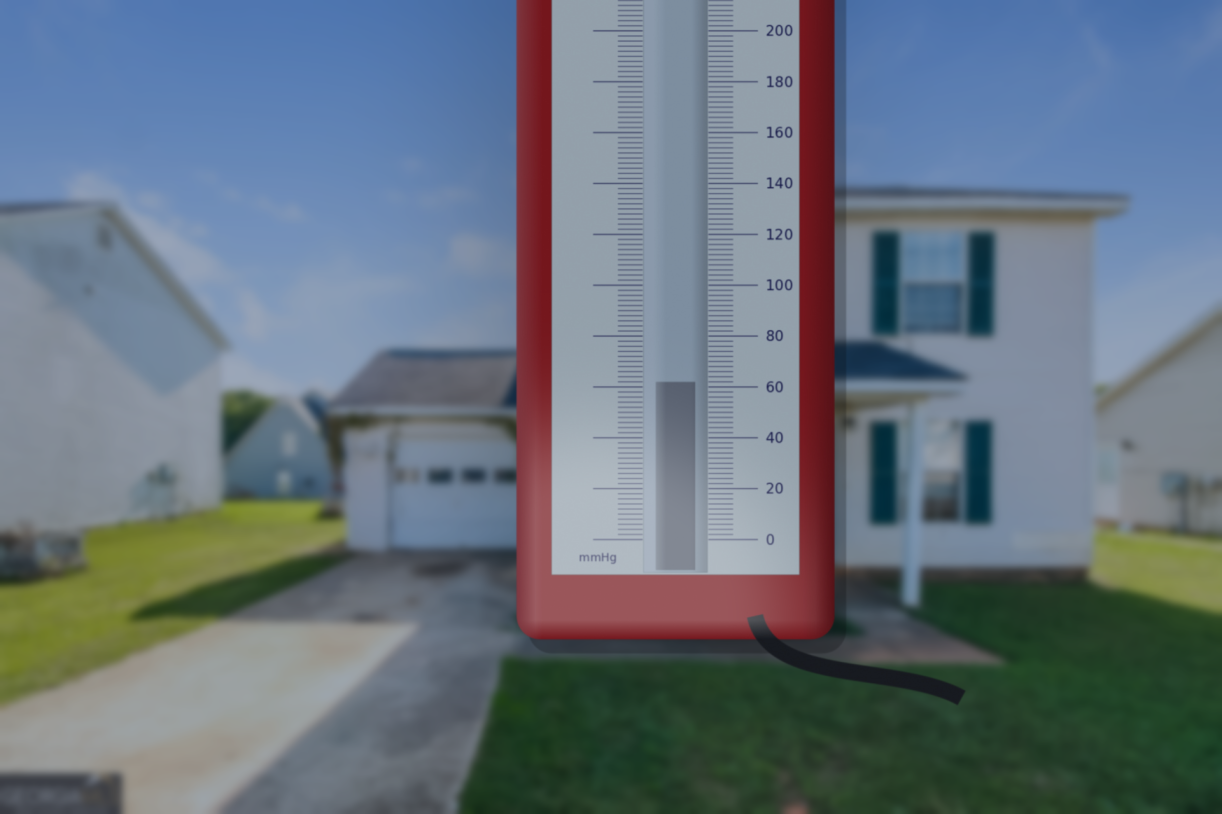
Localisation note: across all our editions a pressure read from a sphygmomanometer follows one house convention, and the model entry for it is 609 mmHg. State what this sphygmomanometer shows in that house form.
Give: 62 mmHg
